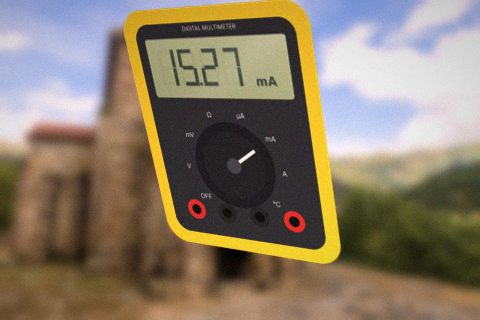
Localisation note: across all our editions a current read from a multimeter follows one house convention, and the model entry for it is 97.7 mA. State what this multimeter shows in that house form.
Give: 15.27 mA
